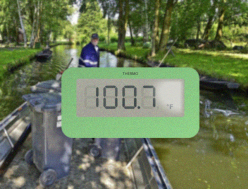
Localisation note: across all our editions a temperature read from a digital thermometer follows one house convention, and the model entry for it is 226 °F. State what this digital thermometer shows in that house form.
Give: 100.7 °F
